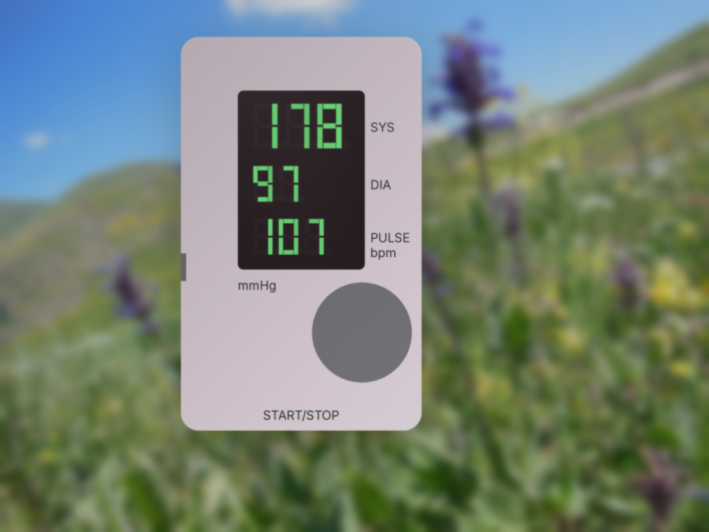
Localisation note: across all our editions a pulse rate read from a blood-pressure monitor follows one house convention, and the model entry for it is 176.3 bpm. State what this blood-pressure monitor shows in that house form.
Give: 107 bpm
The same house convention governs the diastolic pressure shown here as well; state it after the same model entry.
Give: 97 mmHg
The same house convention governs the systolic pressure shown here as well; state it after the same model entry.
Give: 178 mmHg
